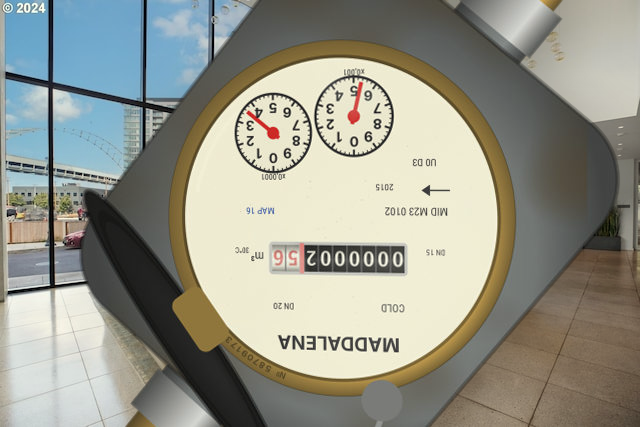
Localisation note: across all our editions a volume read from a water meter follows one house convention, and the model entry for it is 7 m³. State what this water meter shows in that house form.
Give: 2.5653 m³
